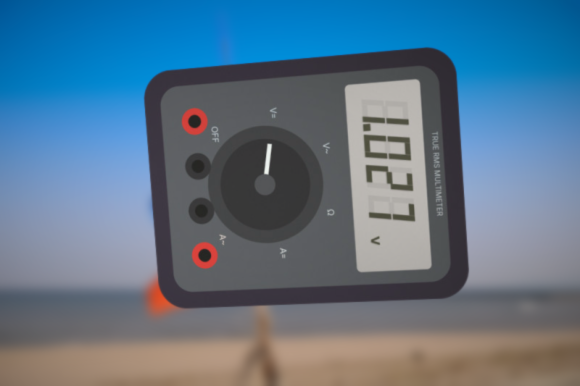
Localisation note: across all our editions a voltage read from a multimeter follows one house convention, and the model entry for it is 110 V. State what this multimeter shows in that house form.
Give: 1.027 V
